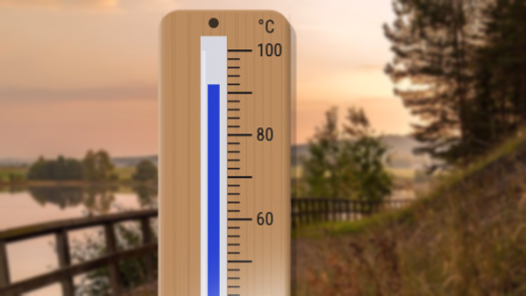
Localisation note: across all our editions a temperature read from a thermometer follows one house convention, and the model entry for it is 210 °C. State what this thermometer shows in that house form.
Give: 92 °C
